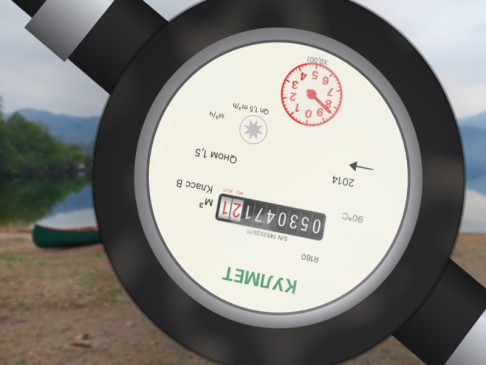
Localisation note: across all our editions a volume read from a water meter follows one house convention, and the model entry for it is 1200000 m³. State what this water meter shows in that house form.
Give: 530471.218 m³
